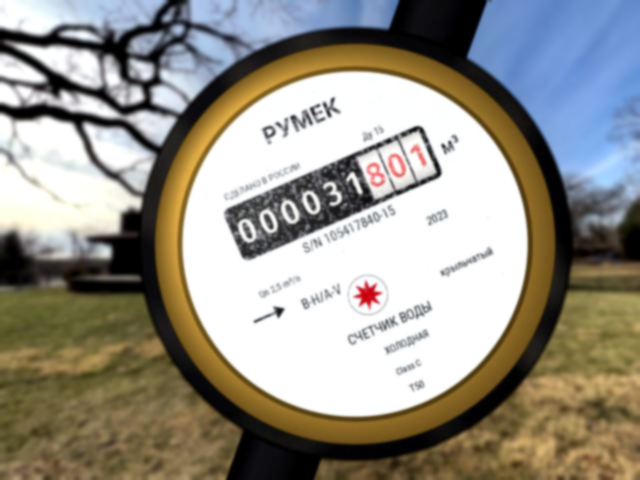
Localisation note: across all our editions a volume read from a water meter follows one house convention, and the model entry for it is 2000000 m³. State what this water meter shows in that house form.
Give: 31.801 m³
